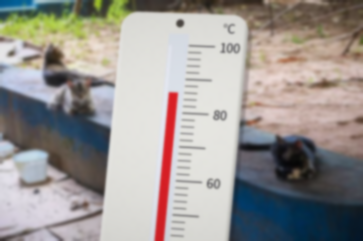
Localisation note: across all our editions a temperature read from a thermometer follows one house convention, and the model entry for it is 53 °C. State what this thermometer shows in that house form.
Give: 86 °C
